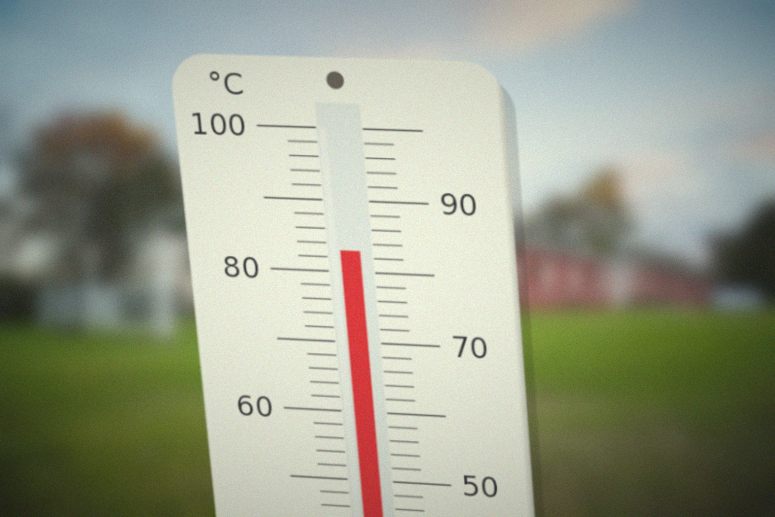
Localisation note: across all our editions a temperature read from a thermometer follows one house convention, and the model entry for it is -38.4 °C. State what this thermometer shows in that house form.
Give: 83 °C
